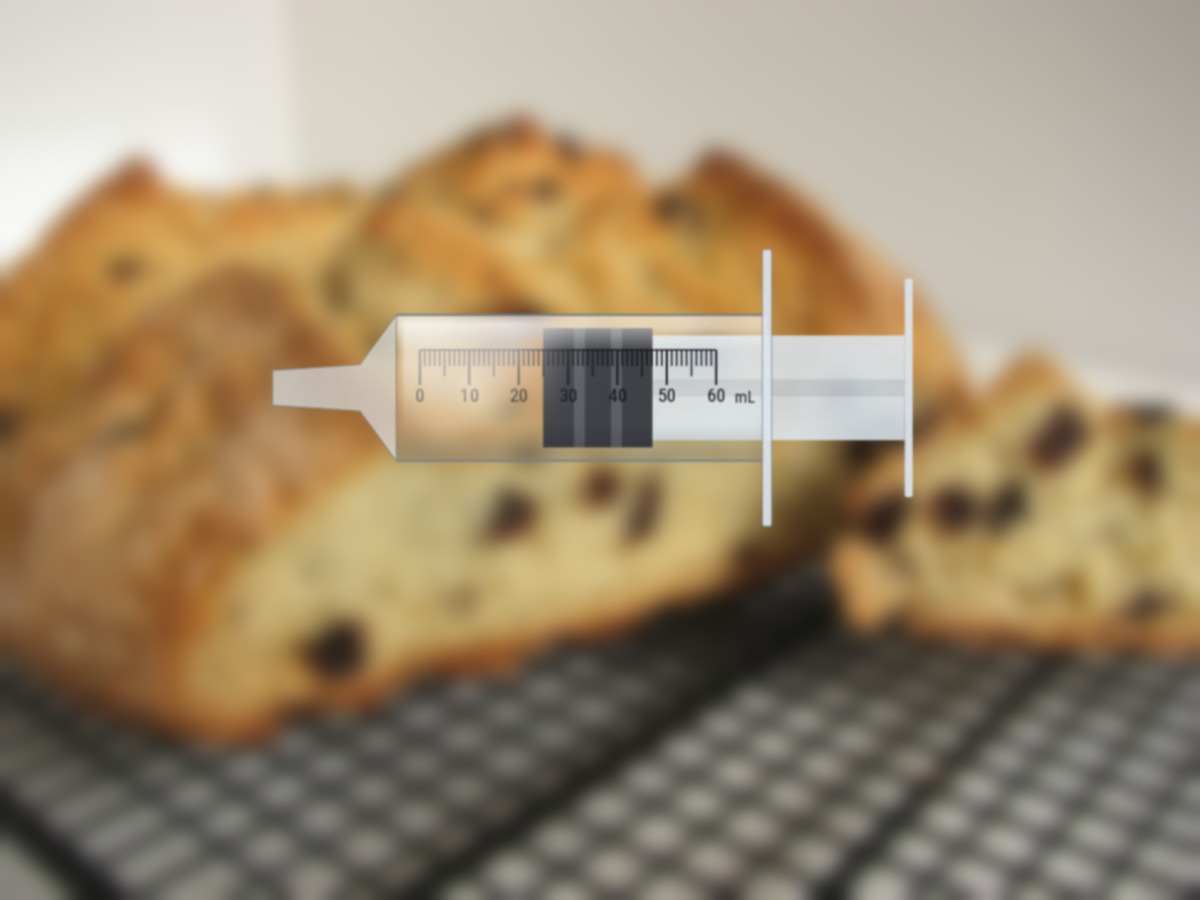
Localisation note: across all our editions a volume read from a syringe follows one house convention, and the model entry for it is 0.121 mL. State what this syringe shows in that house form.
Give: 25 mL
